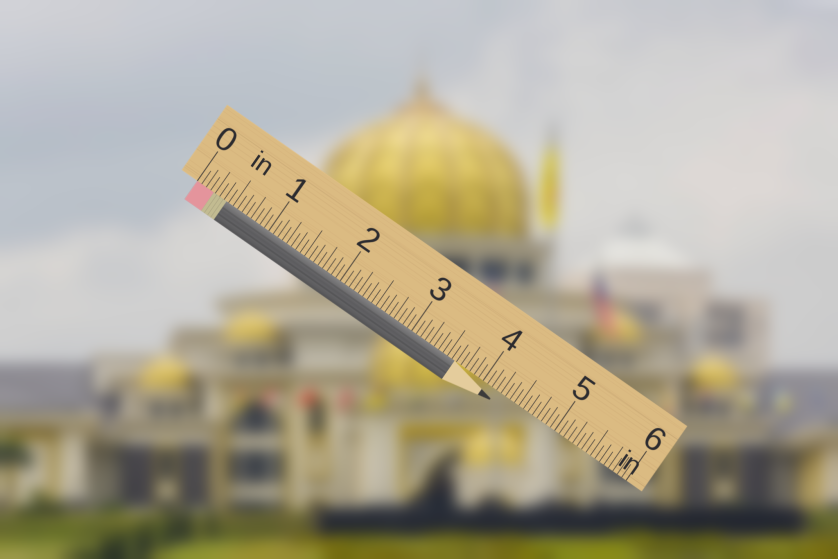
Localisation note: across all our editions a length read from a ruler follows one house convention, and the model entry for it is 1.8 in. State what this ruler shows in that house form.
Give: 4.1875 in
